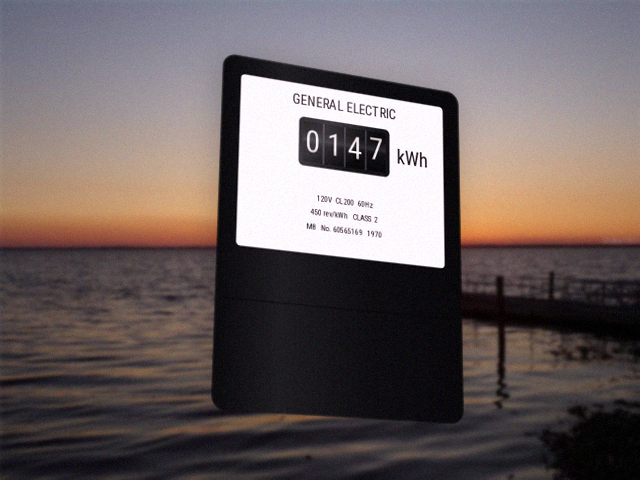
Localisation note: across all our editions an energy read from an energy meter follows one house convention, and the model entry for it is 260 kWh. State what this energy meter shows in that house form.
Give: 147 kWh
